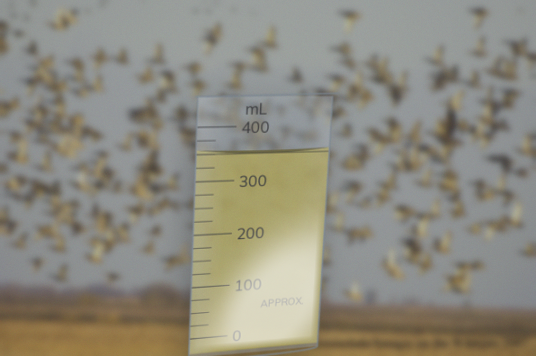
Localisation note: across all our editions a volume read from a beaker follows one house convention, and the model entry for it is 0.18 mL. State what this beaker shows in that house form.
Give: 350 mL
